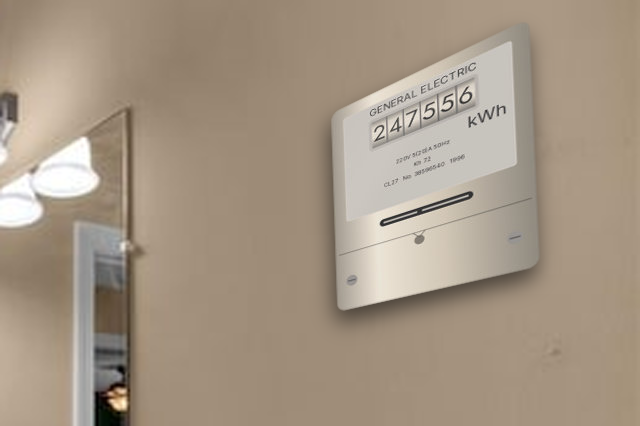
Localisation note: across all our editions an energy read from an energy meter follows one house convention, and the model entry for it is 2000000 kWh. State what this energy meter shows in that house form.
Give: 247556 kWh
